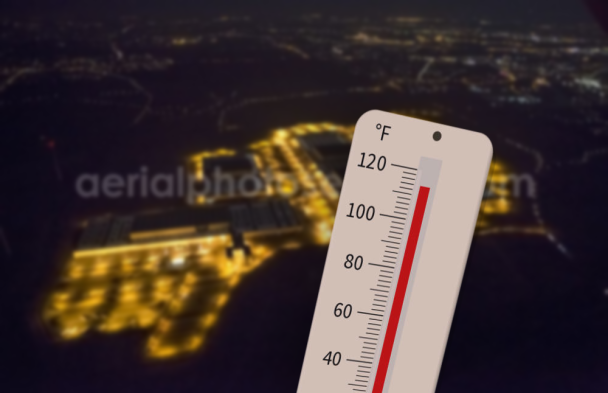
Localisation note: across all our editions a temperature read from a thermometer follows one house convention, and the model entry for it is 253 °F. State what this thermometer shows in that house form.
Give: 114 °F
